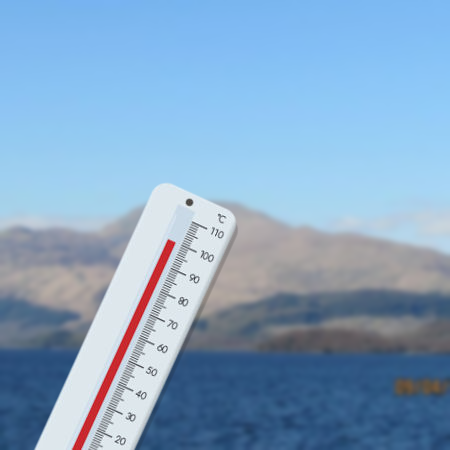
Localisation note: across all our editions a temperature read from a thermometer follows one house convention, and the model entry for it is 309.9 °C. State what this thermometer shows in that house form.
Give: 100 °C
